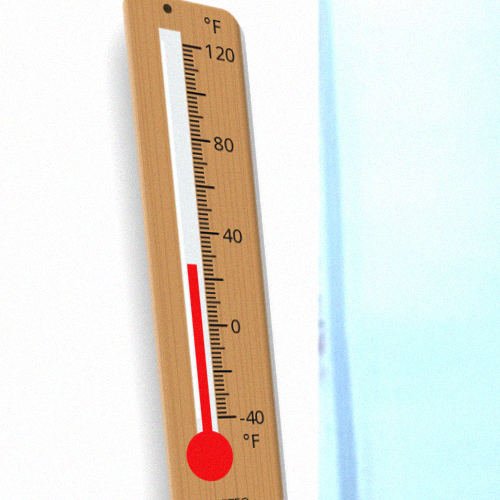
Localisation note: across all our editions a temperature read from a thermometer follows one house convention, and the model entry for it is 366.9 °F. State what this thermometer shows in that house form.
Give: 26 °F
